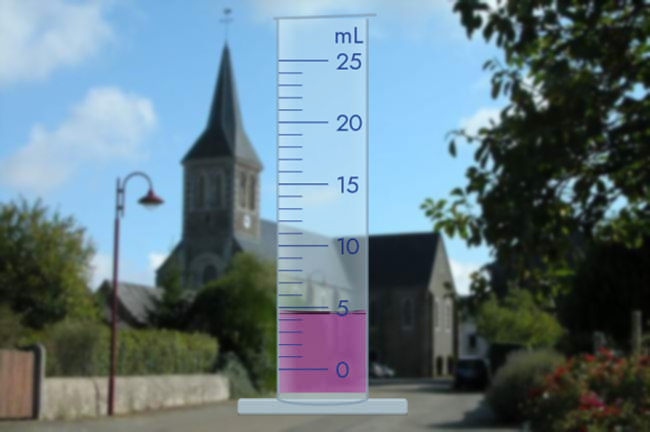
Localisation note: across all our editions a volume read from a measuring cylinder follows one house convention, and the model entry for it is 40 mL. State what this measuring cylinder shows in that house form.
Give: 4.5 mL
